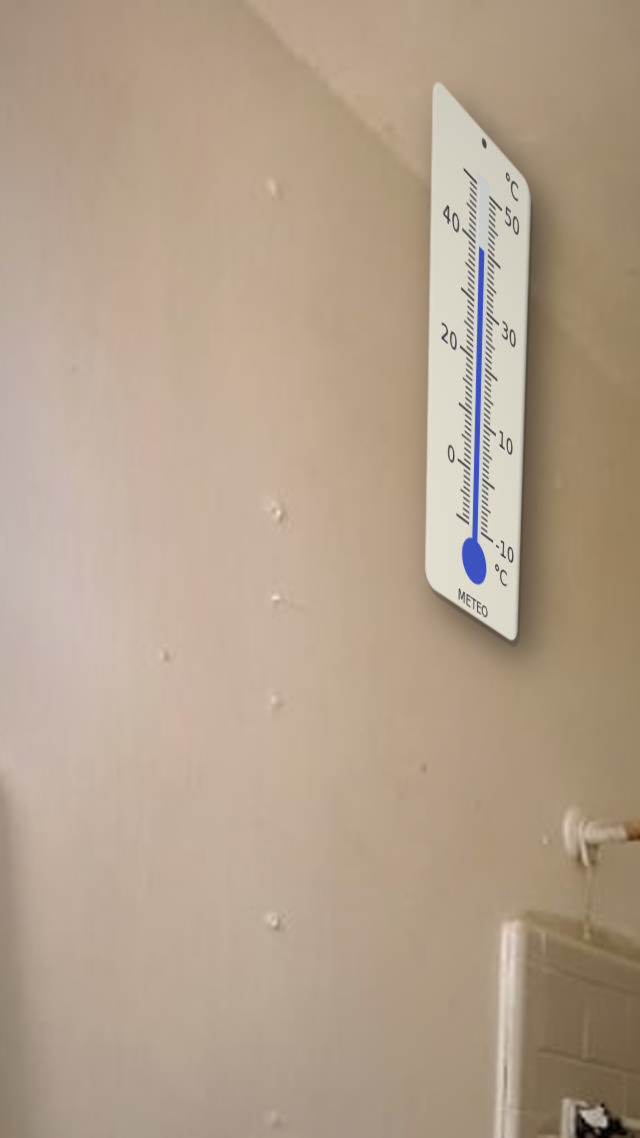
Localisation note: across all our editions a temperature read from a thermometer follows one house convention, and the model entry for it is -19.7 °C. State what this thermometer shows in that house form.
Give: 40 °C
